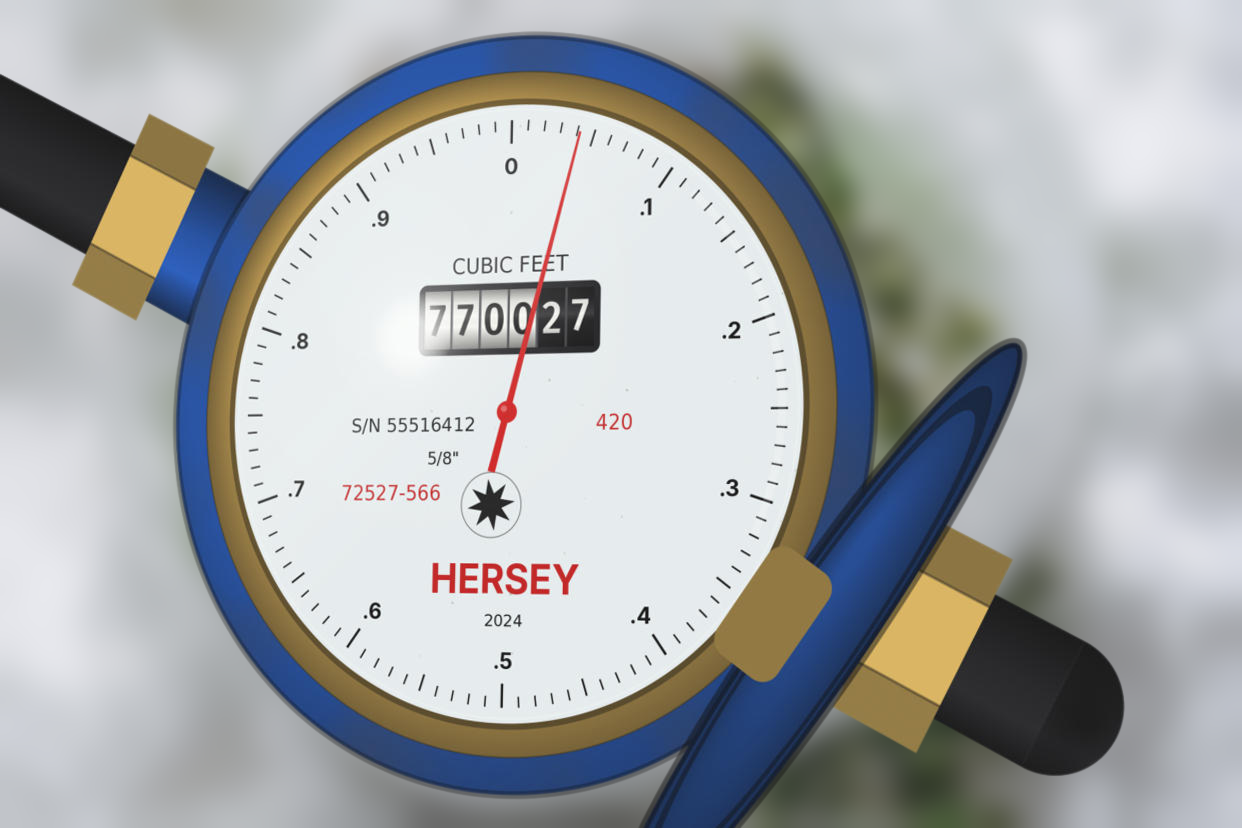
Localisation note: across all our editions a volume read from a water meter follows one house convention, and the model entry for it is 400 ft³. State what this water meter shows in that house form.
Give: 770027.04 ft³
